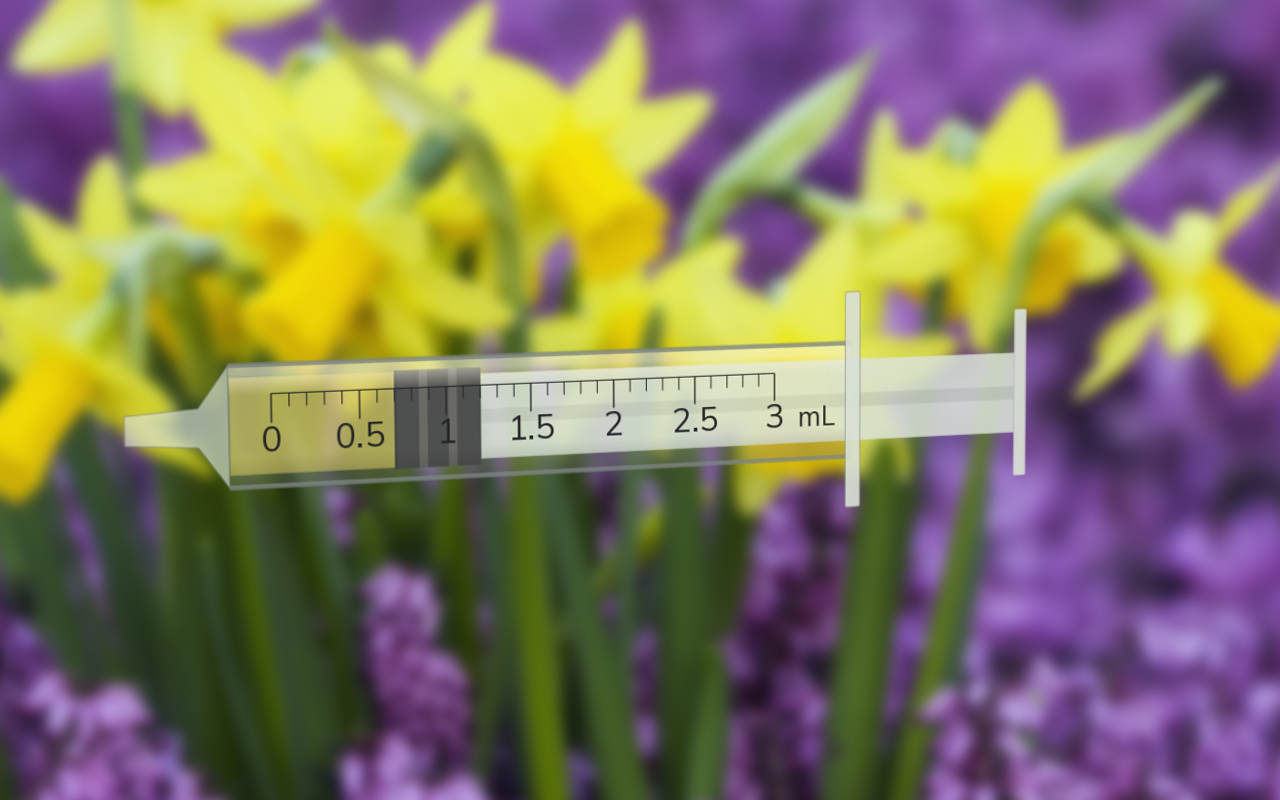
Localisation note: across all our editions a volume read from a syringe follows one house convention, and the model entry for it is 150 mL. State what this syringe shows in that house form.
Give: 0.7 mL
